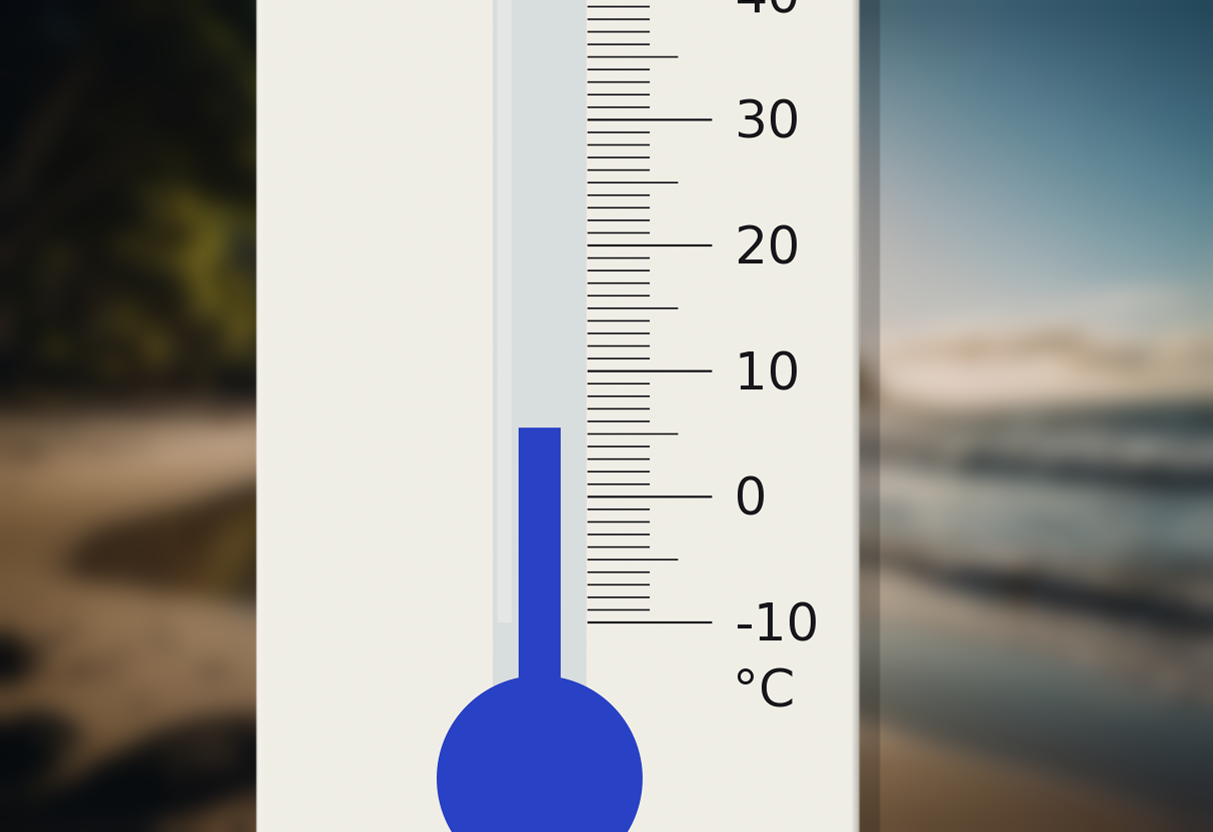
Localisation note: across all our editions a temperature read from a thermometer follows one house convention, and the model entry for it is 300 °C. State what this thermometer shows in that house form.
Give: 5.5 °C
